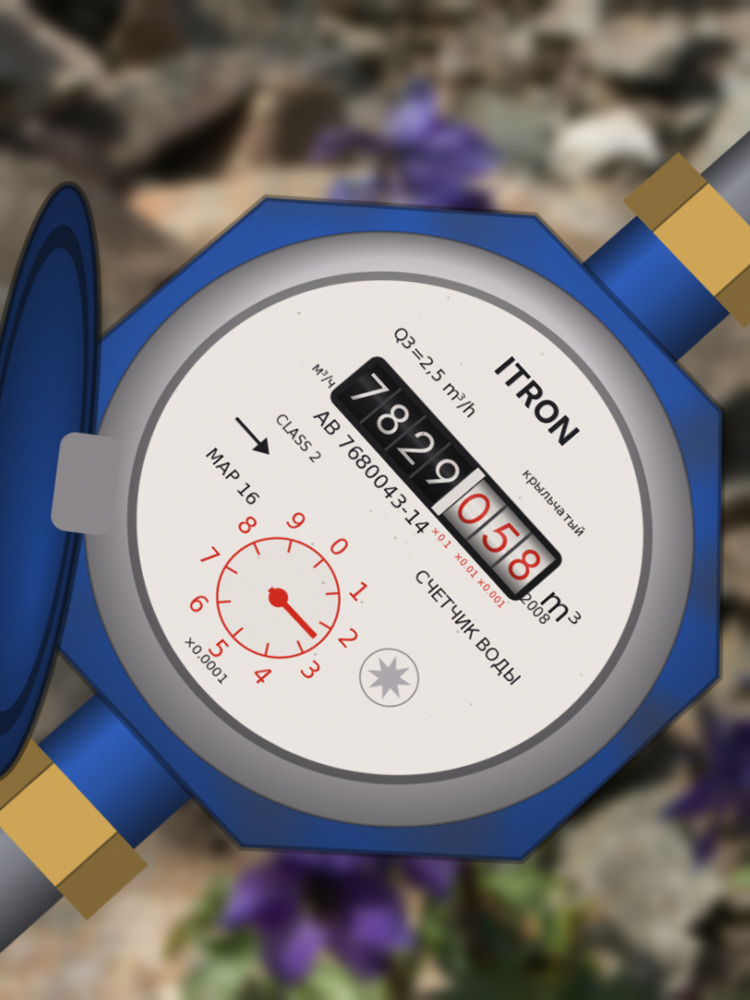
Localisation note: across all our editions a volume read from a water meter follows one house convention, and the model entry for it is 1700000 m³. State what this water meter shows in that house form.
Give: 7829.0582 m³
